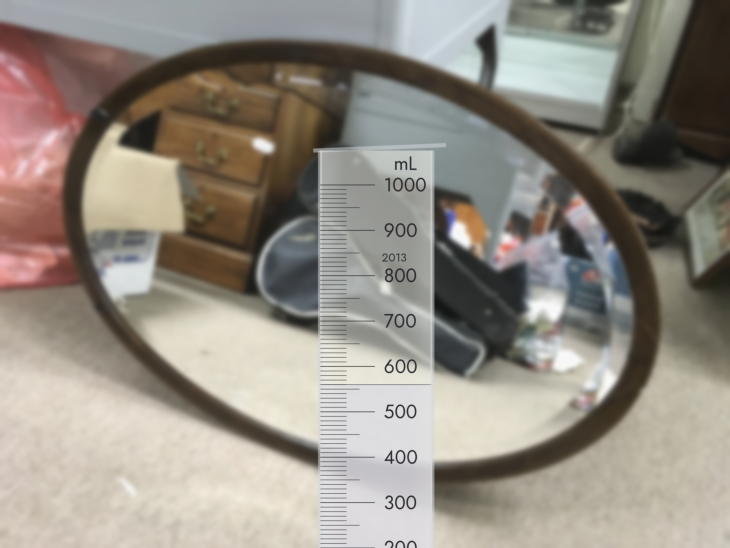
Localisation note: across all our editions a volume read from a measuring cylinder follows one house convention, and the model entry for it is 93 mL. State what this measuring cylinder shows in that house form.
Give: 560 mL
